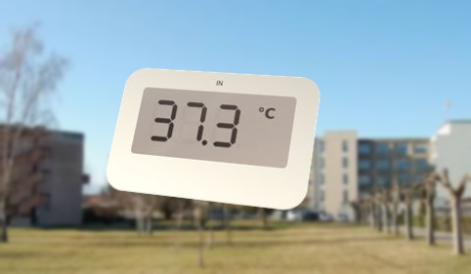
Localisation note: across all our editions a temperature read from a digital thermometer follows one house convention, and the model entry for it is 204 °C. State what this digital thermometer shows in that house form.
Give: 37.3 °C
